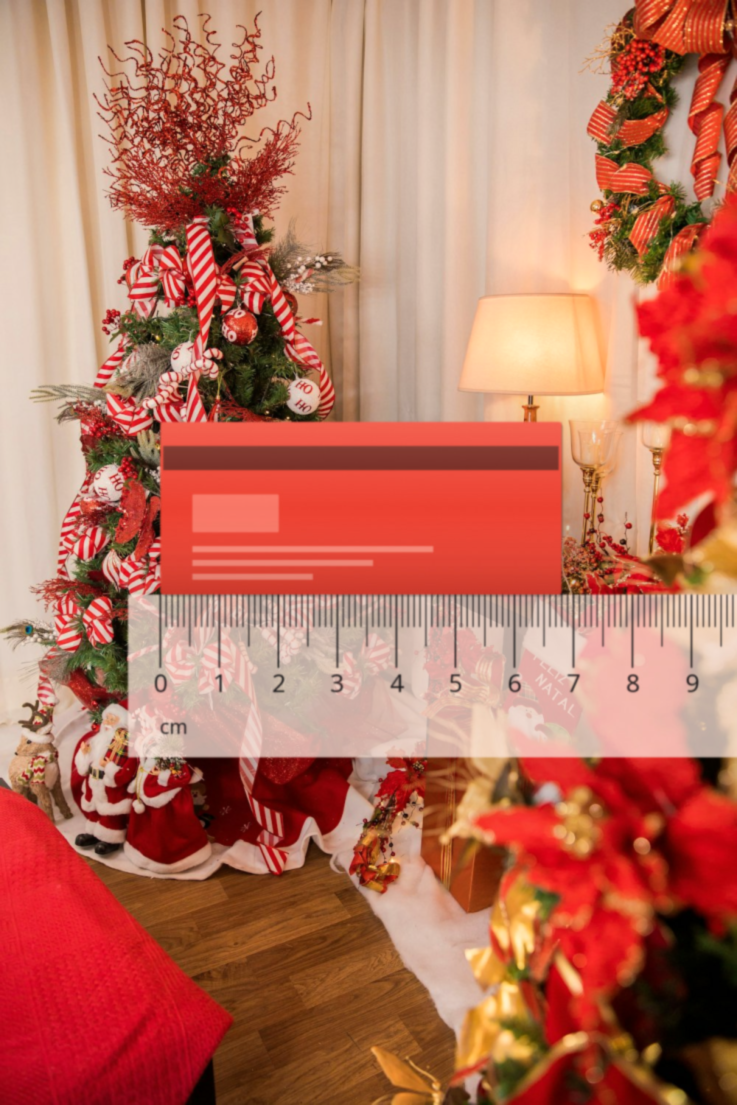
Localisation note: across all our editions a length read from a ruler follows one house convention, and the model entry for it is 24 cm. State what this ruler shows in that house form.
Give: 6.8 cm
